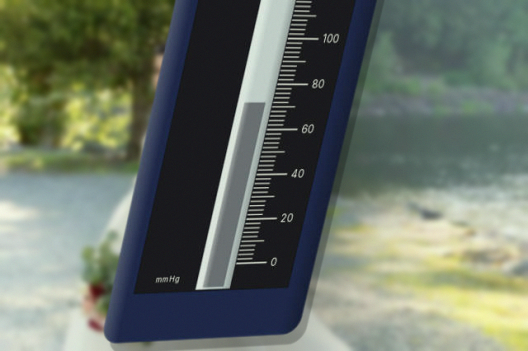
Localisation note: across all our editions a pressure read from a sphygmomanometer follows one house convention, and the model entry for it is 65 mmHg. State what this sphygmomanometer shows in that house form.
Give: 72 mmHg
